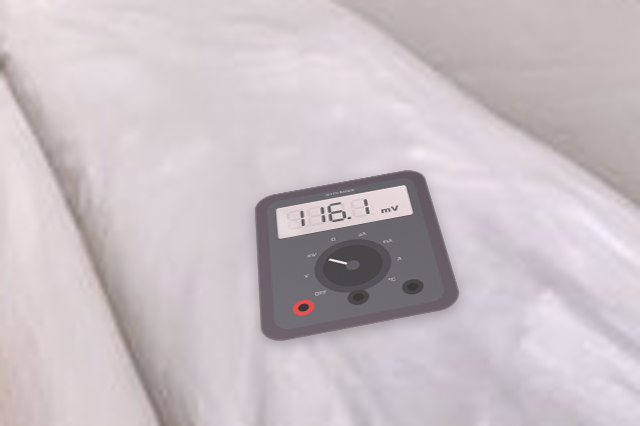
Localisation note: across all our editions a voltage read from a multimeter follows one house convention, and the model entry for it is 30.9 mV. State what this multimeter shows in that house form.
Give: 116.1 mV
